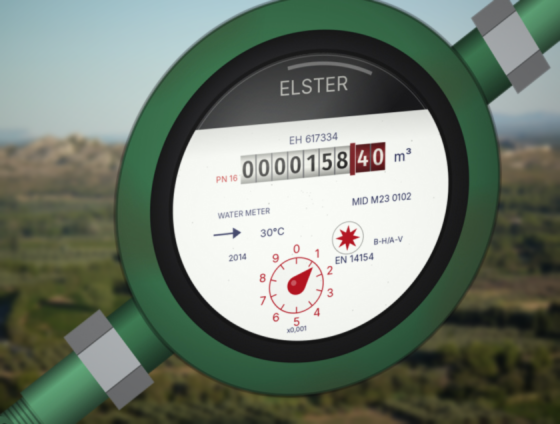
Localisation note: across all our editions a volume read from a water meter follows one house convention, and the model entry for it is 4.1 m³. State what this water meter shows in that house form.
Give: 158.401 m³
